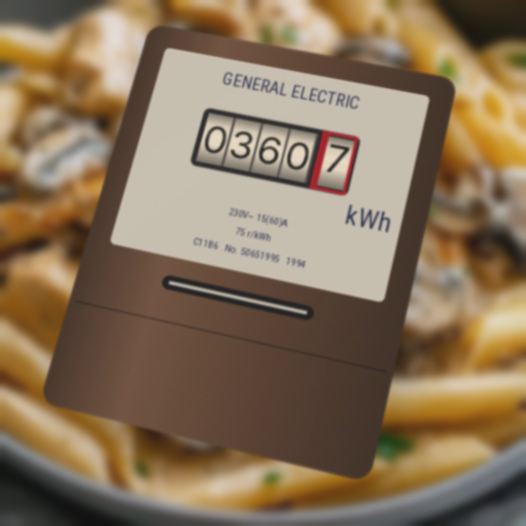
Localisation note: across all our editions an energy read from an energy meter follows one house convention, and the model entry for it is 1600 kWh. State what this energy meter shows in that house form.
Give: 360.7 kWh
